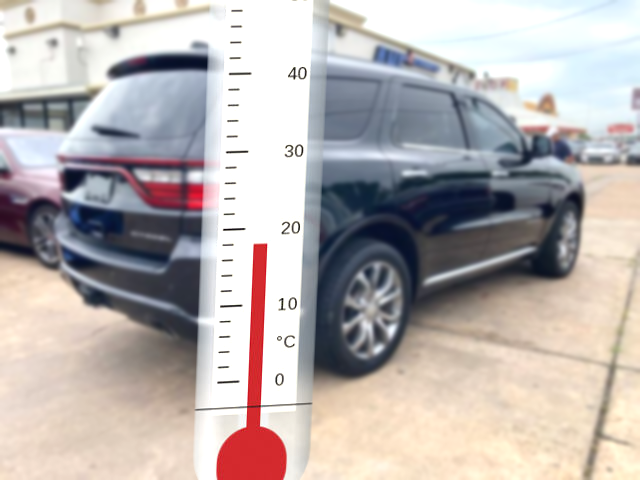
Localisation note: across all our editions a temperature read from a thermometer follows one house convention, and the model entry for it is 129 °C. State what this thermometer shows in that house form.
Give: 18 °C
